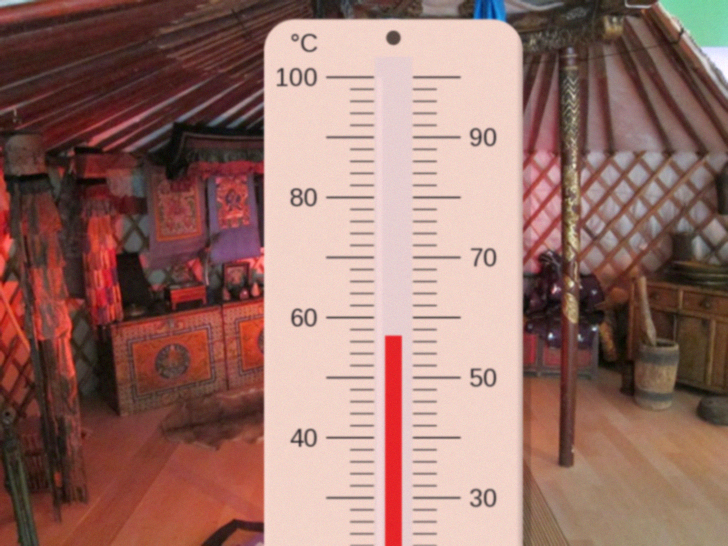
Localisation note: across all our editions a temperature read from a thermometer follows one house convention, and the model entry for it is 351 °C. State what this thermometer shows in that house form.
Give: 57 °C
